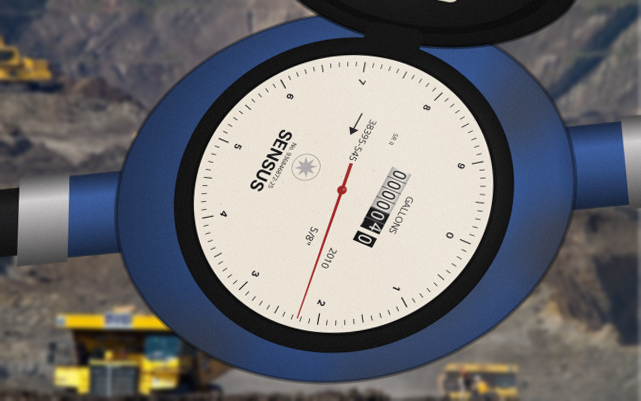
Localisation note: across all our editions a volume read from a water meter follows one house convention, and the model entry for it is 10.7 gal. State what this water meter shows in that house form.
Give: 42.2 gal
